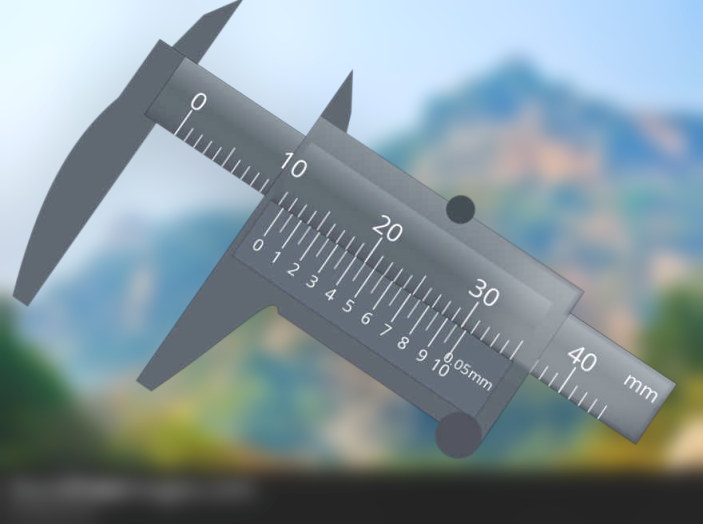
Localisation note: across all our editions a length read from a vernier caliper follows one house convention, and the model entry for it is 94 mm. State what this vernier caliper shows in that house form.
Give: 11.5 mm
